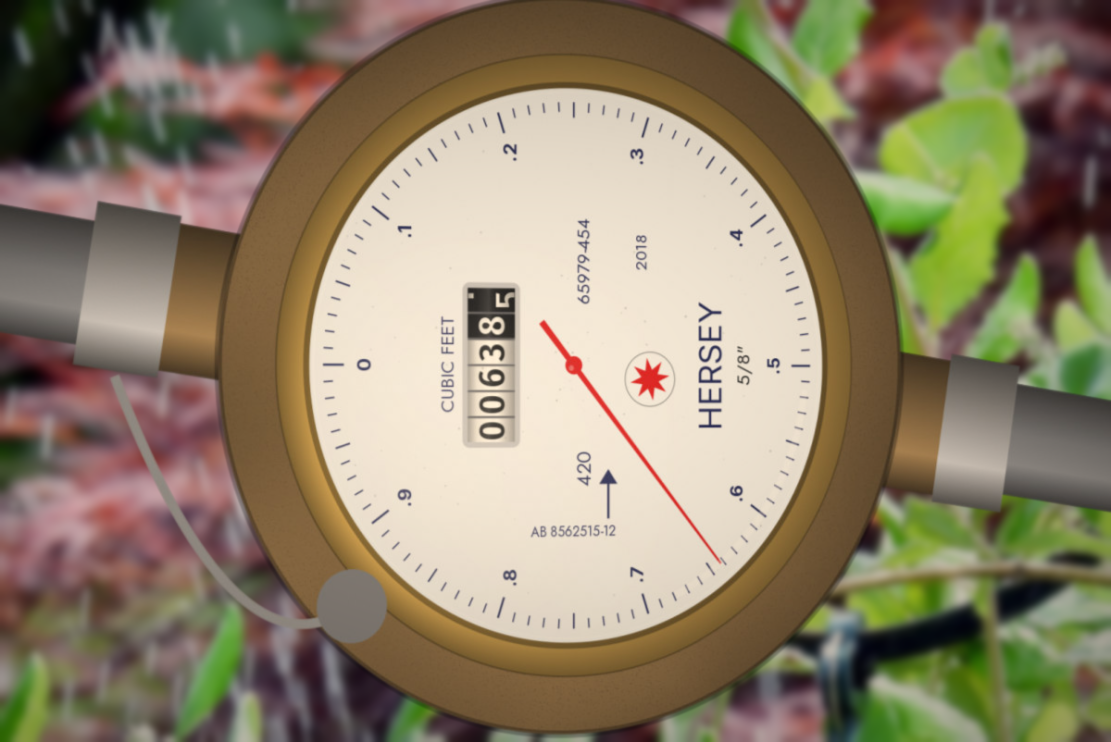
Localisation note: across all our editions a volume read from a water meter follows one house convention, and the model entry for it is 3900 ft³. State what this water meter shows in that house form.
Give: 6384.64 ft³
